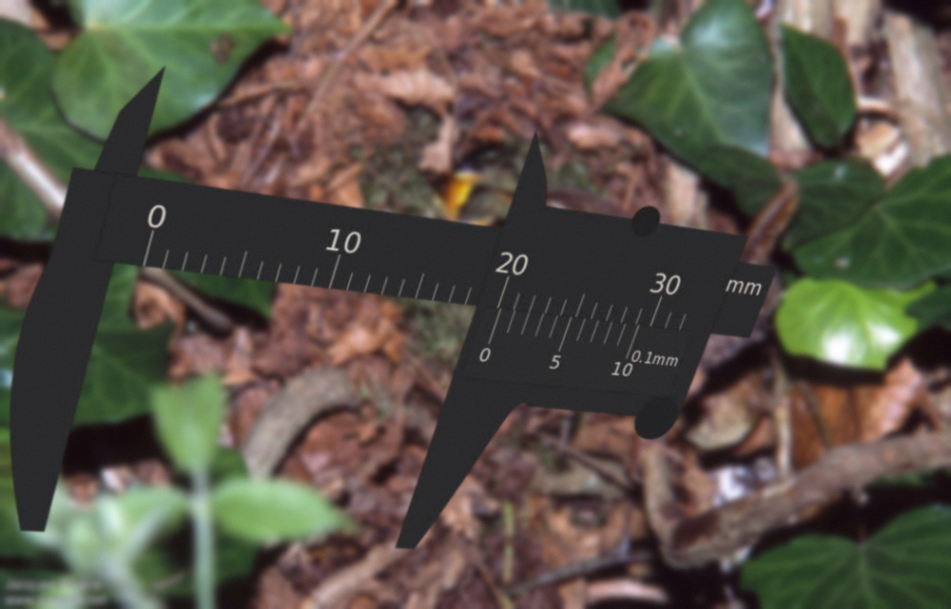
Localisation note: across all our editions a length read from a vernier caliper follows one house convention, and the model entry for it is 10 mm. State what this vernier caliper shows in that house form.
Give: 20.2 mm
